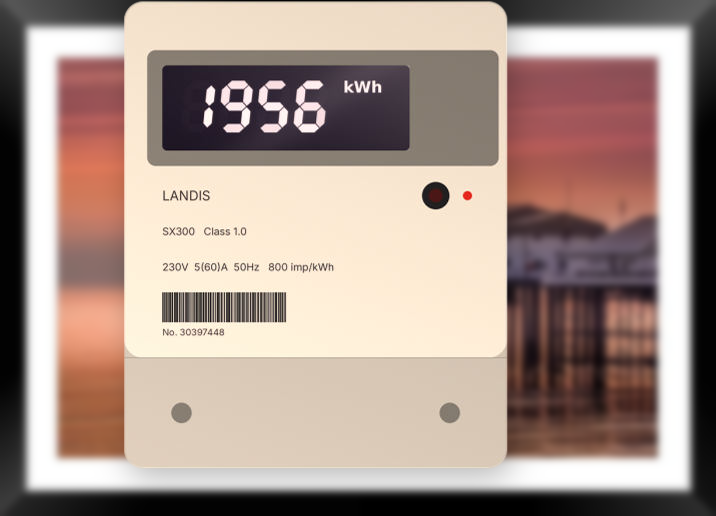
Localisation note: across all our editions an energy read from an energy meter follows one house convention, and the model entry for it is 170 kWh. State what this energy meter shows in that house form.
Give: 1956 kWh
